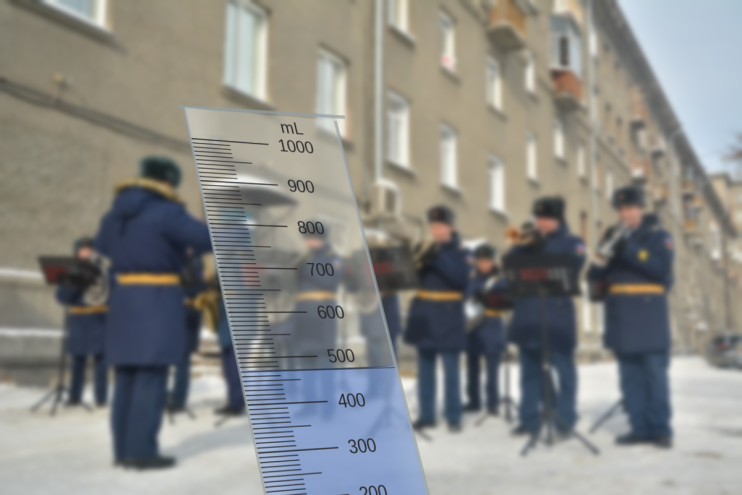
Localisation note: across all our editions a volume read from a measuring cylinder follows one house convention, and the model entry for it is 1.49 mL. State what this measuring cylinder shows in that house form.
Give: 470 mL
